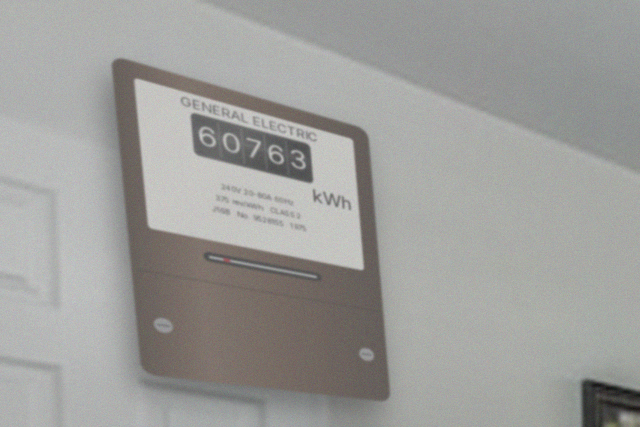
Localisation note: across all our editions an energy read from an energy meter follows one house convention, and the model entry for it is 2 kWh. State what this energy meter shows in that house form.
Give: 60763 kWh
